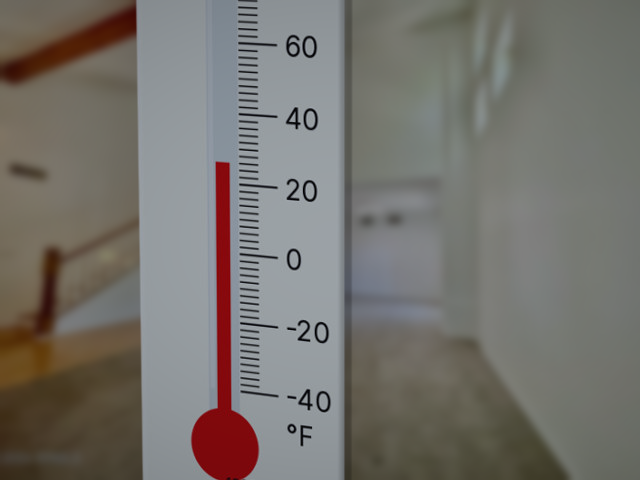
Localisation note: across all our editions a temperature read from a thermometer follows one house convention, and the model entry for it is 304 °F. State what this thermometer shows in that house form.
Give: 26 °F
